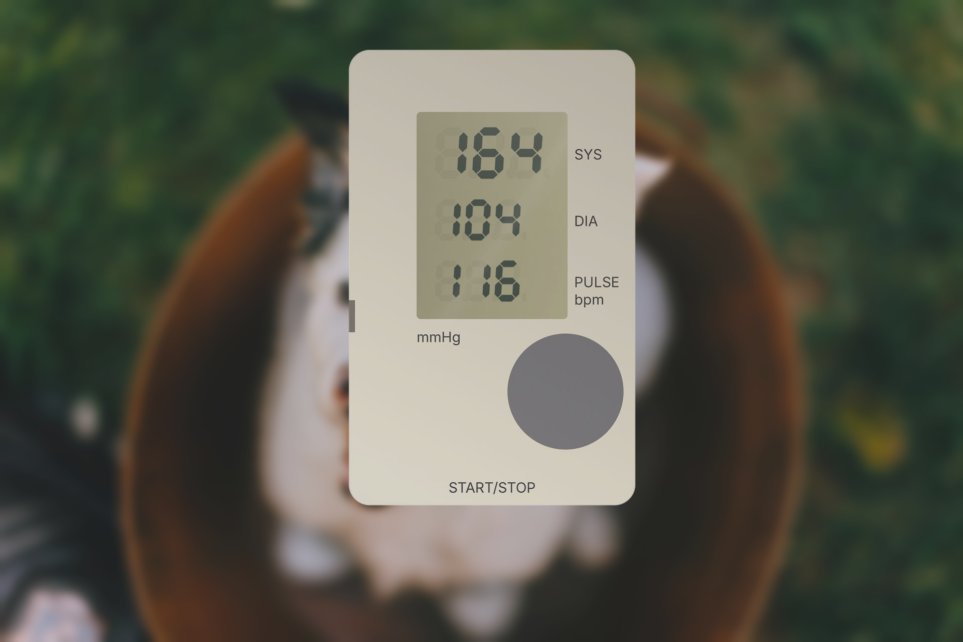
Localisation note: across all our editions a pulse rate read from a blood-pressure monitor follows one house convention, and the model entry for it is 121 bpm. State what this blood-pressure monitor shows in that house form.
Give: 116 bpm
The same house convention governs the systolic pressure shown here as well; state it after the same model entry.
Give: 164 mmHg
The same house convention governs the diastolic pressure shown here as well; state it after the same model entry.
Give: 104 mmHg
